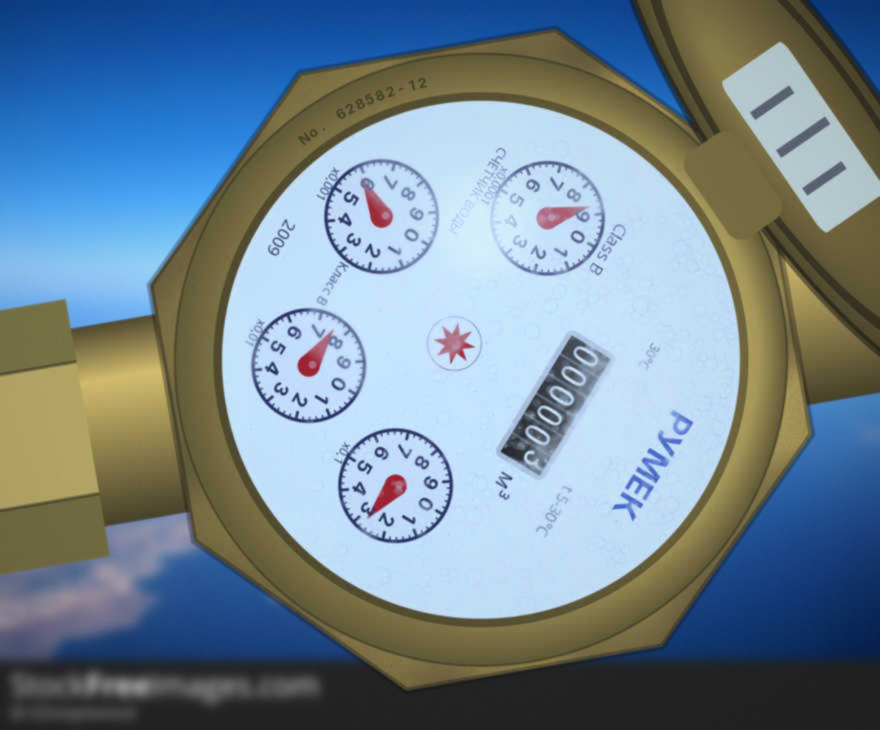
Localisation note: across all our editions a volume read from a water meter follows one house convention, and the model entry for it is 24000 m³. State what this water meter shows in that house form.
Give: 3.2758 m³
